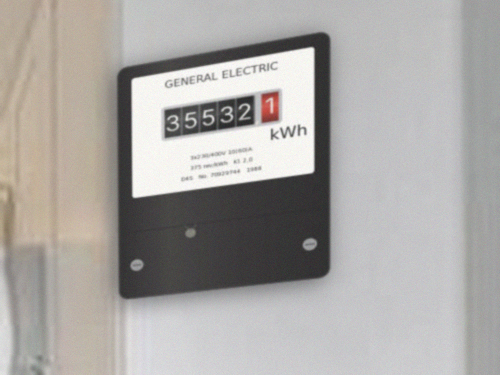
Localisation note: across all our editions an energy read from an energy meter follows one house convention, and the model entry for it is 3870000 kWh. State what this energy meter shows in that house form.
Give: 35532.1 kWh
